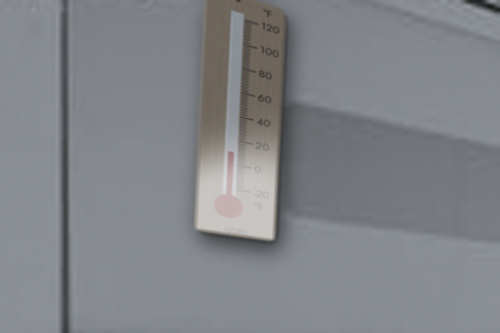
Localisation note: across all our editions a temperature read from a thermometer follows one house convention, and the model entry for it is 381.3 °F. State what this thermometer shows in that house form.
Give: 10 °F
